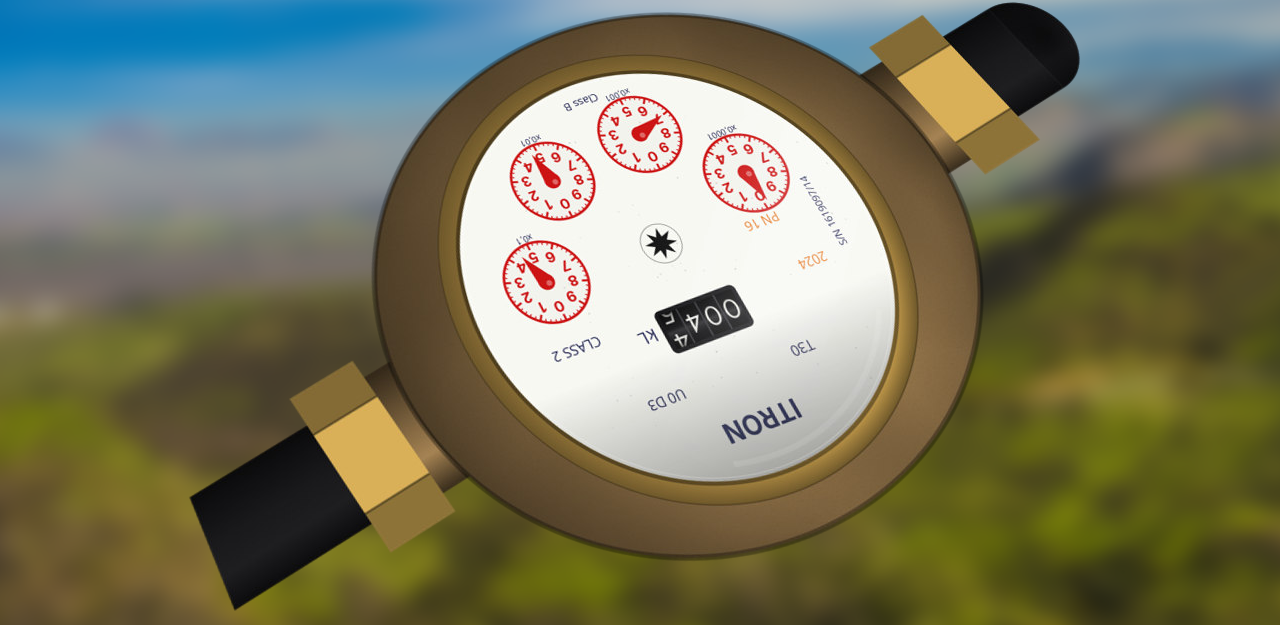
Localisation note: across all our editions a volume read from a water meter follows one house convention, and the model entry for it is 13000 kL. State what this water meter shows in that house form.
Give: 44.4469 kL
